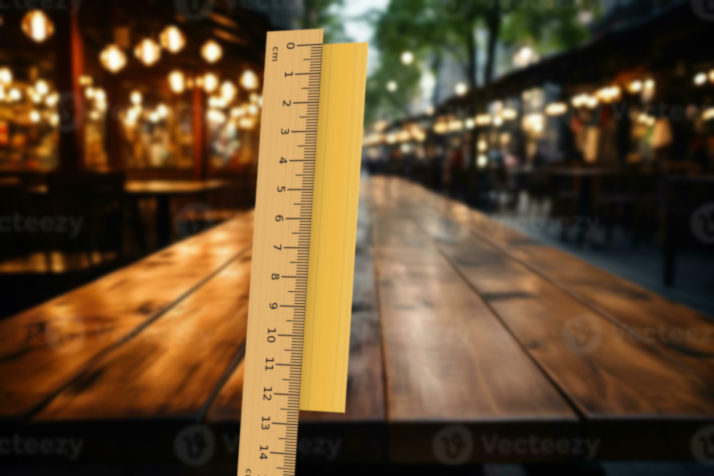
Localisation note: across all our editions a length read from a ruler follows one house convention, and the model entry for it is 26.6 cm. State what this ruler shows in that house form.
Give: 12.5 cm
